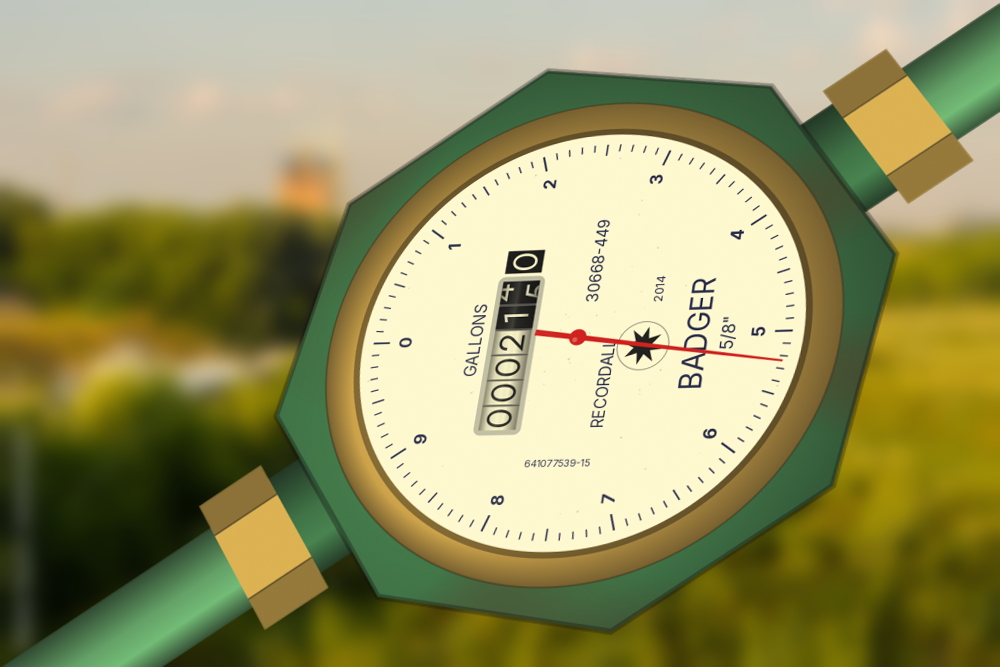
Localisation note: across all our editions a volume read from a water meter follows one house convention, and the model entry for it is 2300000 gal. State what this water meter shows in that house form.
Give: 2145.2 gal
